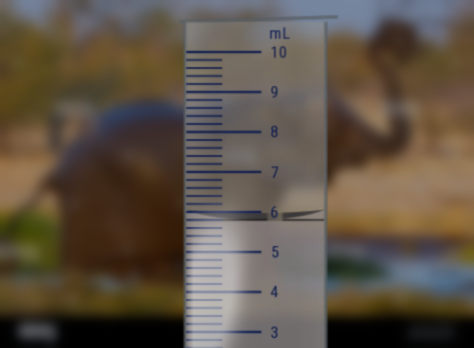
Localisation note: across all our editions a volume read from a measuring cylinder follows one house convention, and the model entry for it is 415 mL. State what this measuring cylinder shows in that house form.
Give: 5.8 mL
